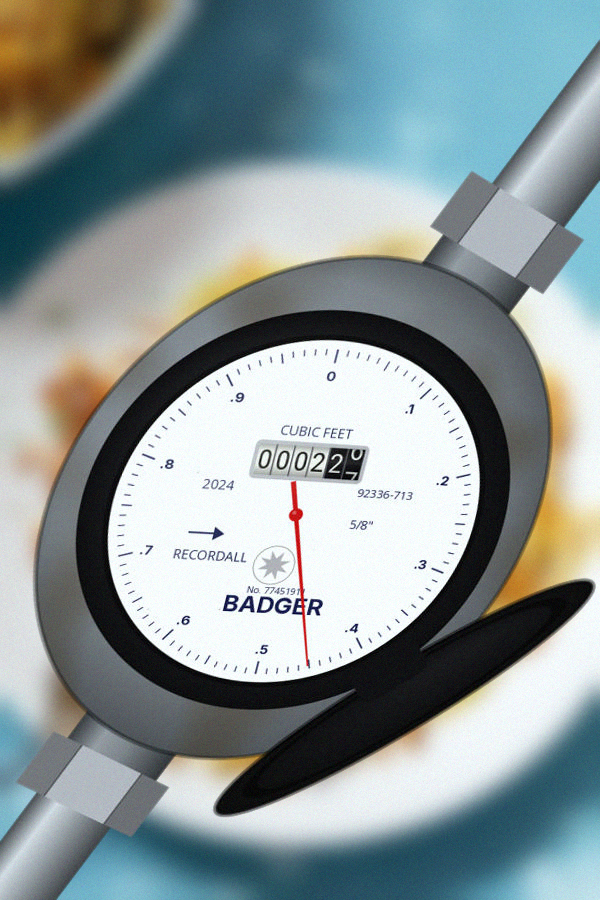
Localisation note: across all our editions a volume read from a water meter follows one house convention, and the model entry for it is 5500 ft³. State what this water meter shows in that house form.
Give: 226.45 ft³
